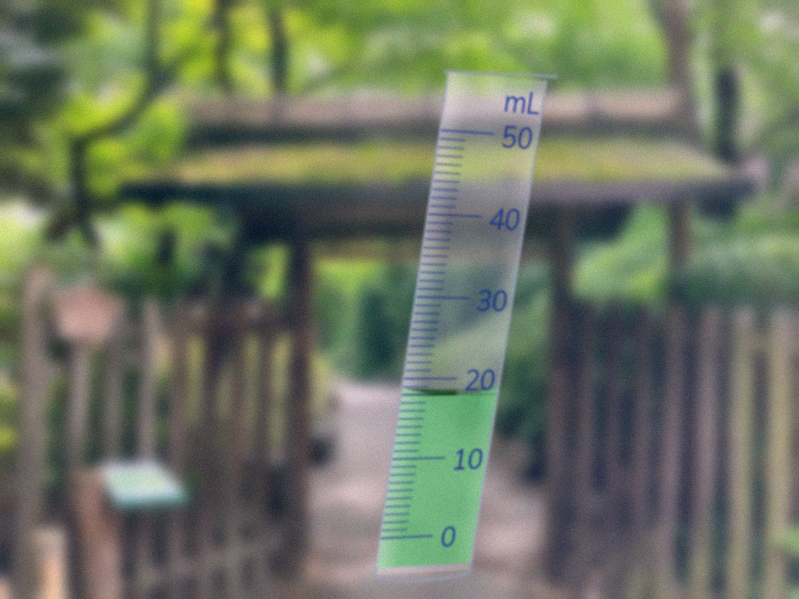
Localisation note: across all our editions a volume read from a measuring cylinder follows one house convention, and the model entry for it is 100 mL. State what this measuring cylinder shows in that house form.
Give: 18 mL
